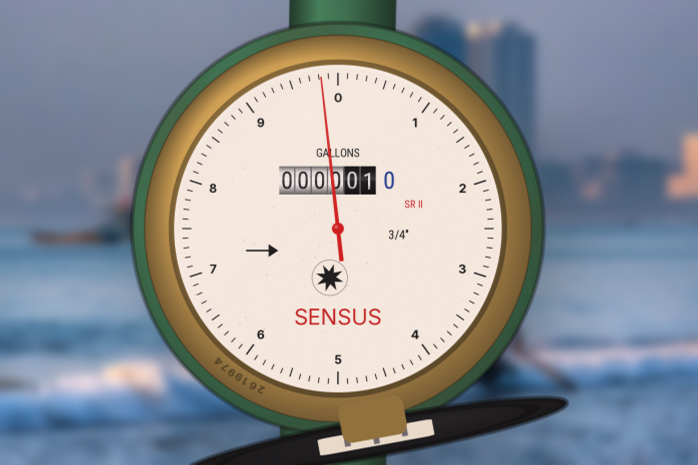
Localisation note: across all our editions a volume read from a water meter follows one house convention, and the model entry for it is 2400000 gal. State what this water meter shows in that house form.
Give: 9.8 gal
